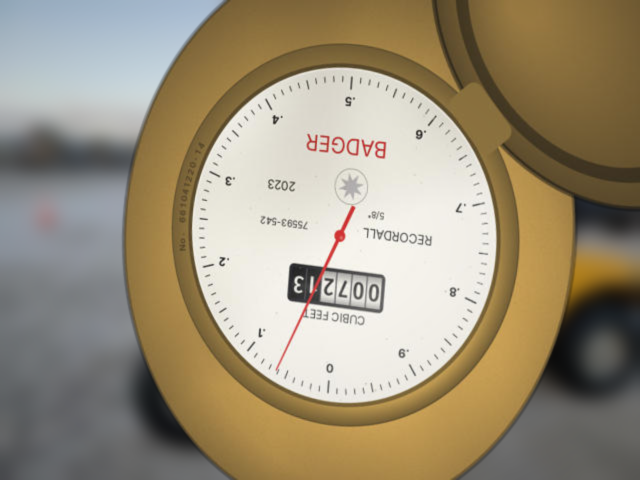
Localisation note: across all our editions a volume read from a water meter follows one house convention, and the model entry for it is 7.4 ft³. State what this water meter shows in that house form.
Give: 7213.06 ft³
